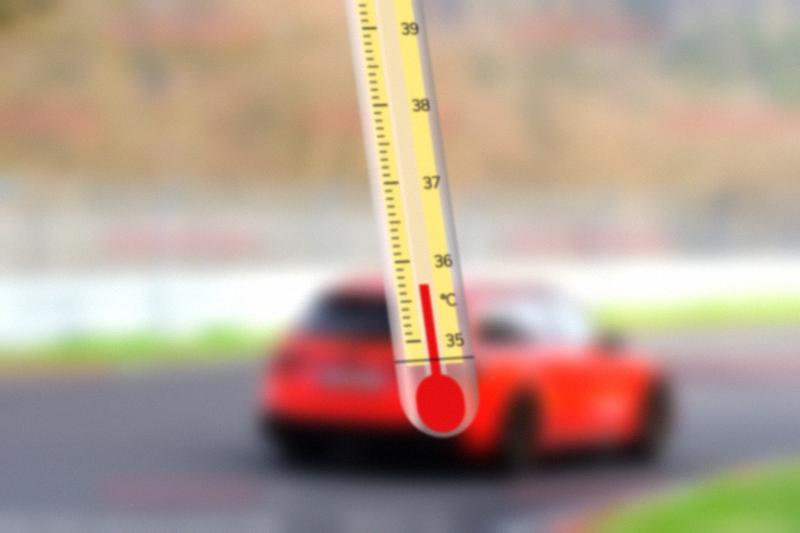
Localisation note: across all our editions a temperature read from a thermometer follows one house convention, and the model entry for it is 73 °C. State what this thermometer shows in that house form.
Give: 35.7 °C
